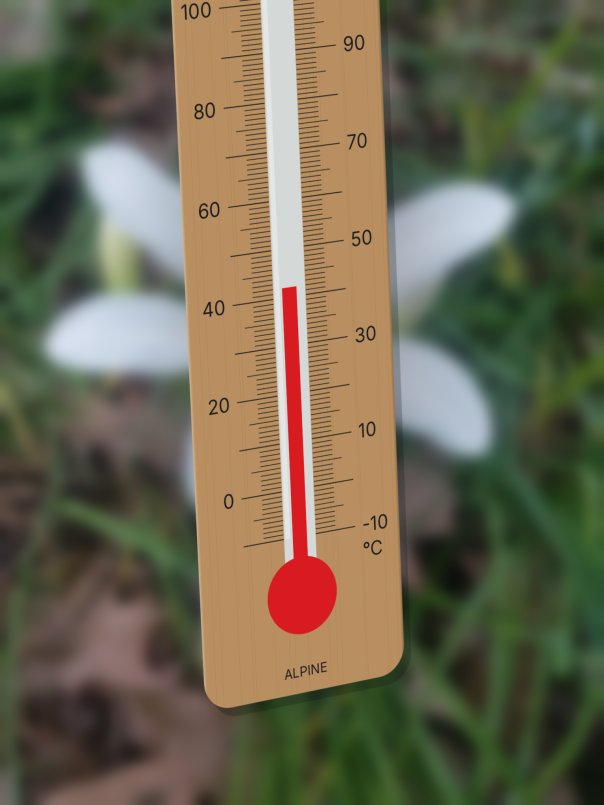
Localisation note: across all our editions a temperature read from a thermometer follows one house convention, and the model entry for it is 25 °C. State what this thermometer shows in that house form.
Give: 42 °C
